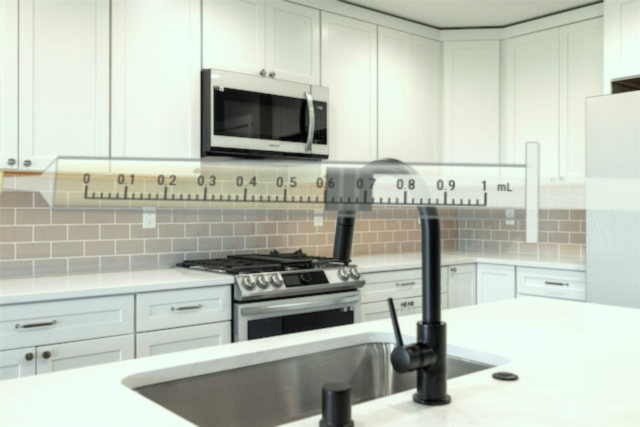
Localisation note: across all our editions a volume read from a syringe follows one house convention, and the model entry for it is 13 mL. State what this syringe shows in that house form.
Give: 0.6 mL
